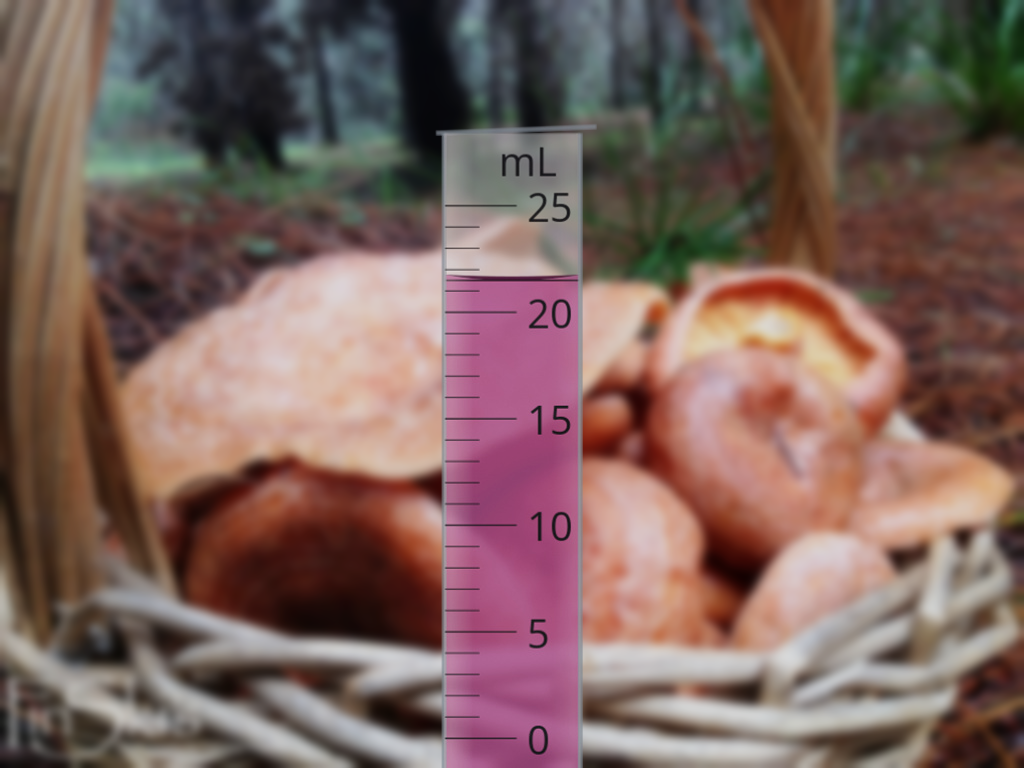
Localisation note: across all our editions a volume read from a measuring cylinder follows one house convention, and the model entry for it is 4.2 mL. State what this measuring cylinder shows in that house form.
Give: 21.5 mL
